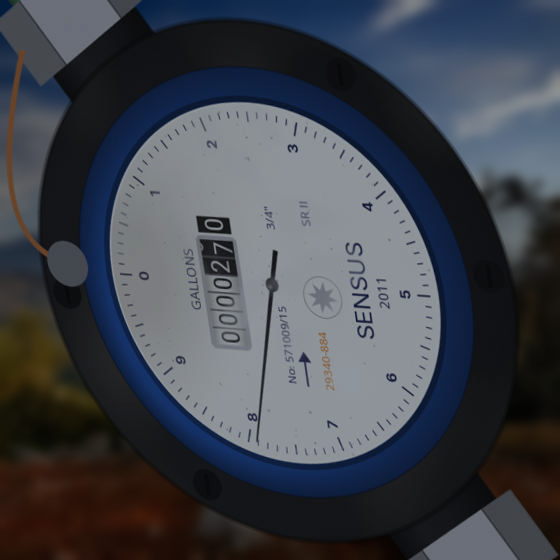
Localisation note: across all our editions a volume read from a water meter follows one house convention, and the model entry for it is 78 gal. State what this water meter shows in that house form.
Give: 267.9 gal
